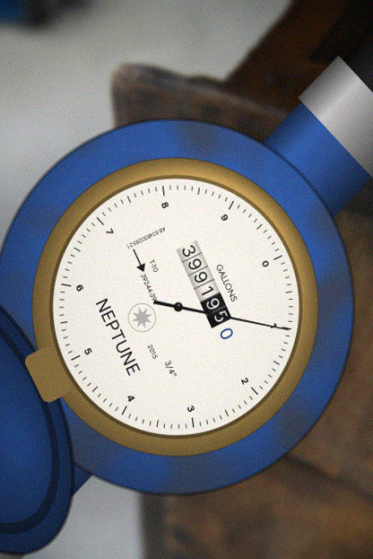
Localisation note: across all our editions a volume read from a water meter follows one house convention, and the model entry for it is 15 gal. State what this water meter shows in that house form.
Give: 3991951.0 gal
